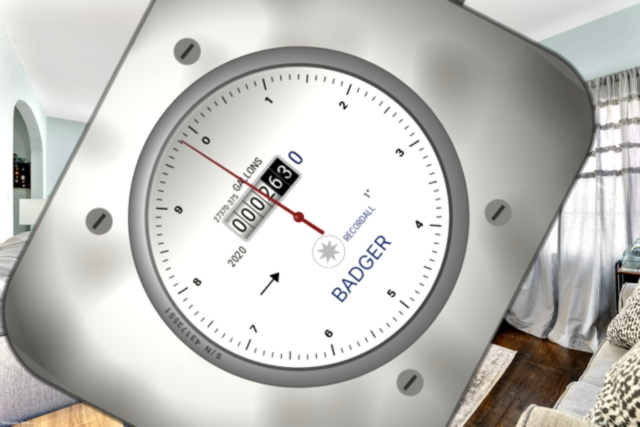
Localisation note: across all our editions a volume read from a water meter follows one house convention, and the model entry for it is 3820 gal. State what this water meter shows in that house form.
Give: 2629.8 gal
